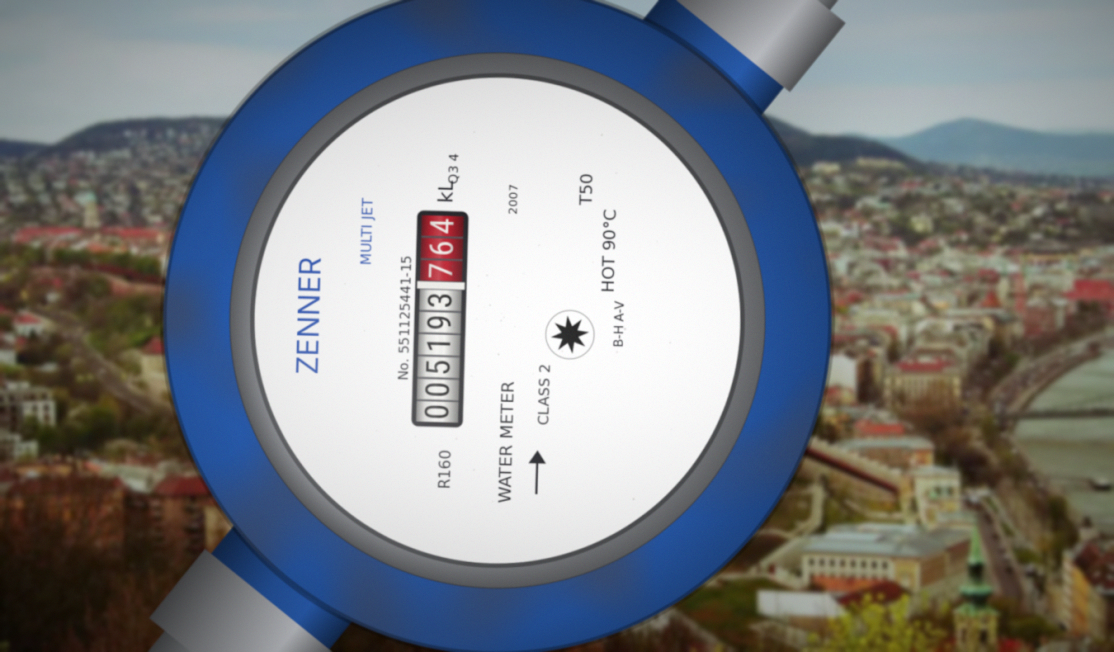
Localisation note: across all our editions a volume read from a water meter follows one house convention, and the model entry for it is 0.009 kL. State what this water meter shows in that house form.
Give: 5193.764 kL
